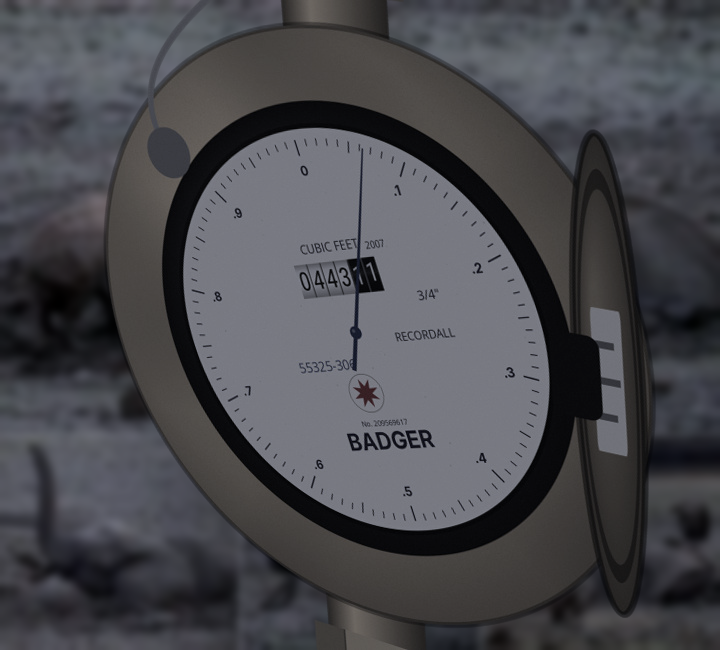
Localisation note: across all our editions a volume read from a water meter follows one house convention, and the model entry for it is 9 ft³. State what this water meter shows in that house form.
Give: 44311.06 ft³
